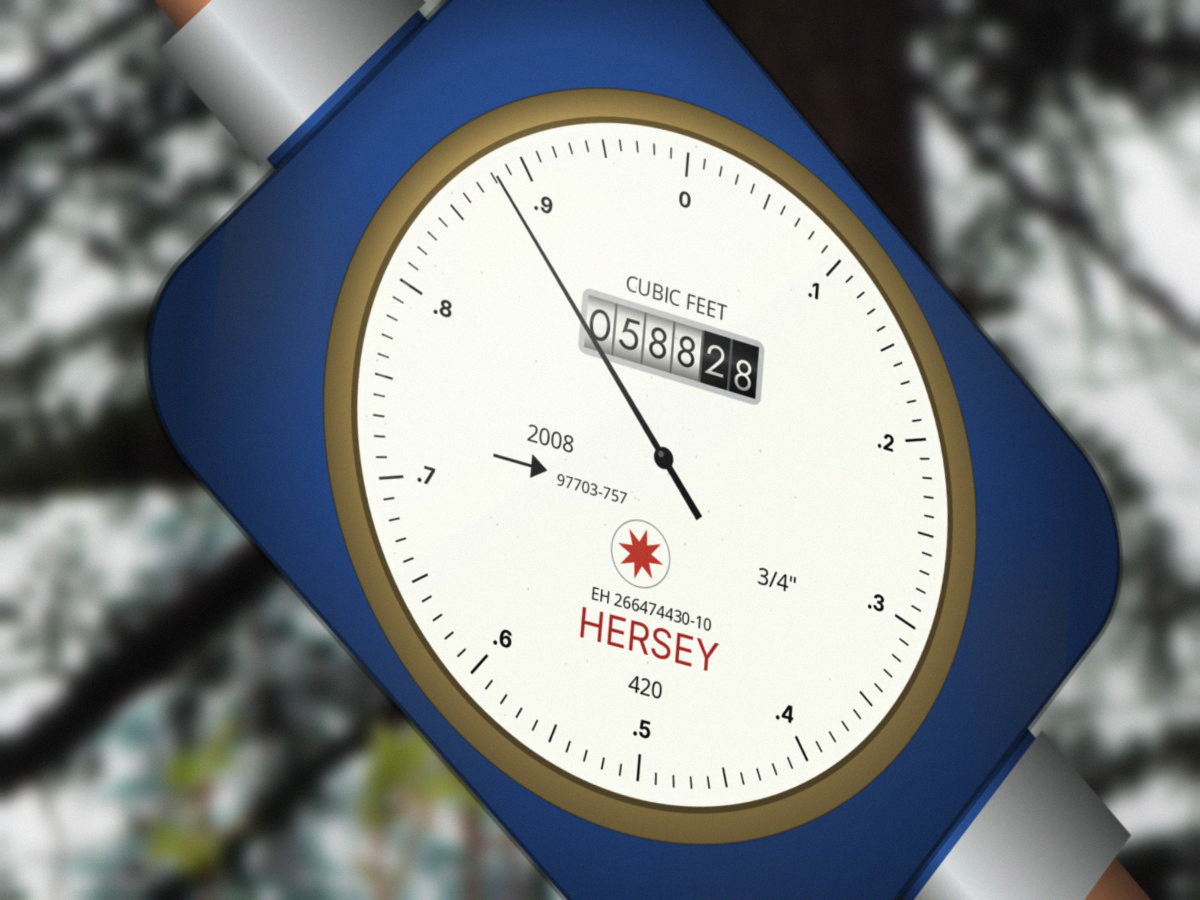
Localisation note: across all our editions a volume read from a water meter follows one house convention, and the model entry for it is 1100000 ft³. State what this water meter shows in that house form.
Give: 58827.88 ft³
